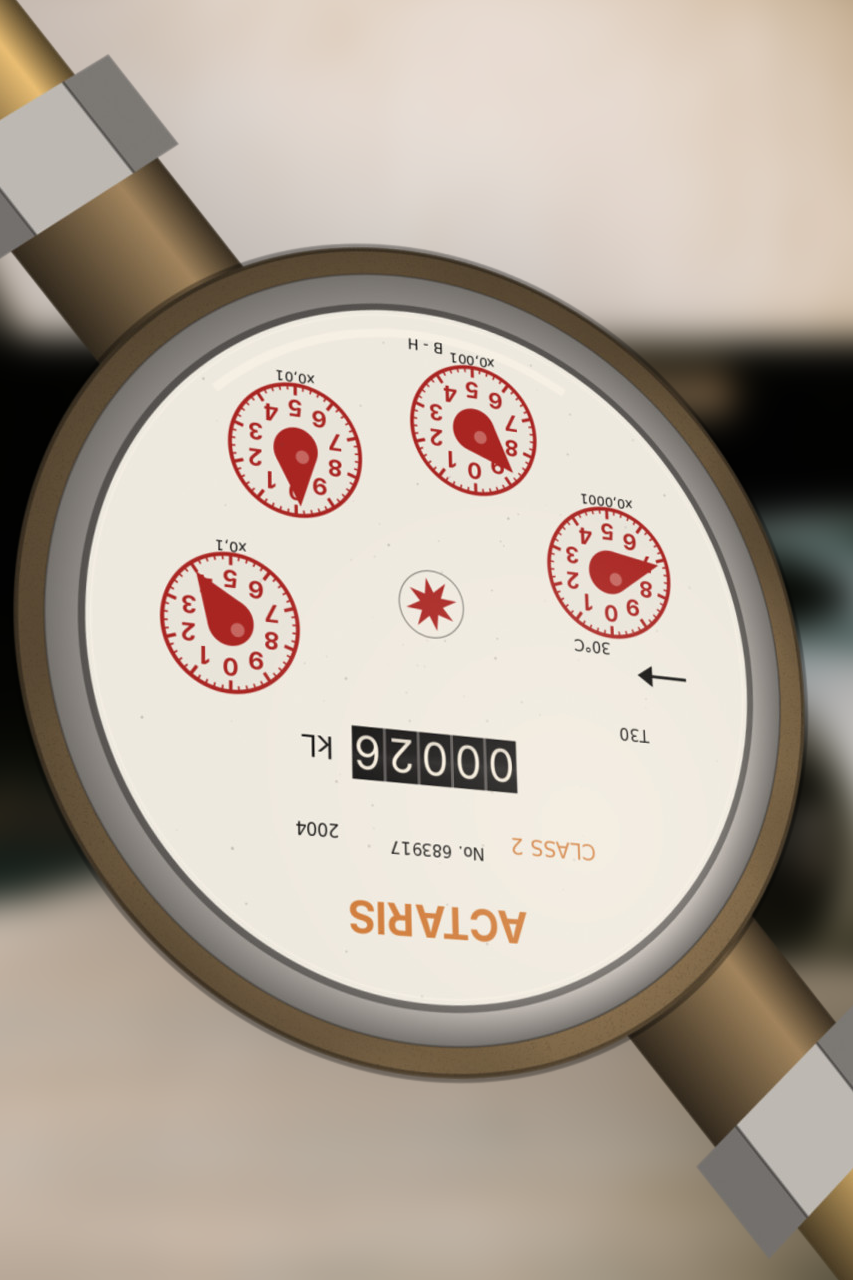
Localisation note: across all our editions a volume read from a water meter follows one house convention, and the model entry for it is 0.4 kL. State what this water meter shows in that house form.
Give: 26.3987 kL
